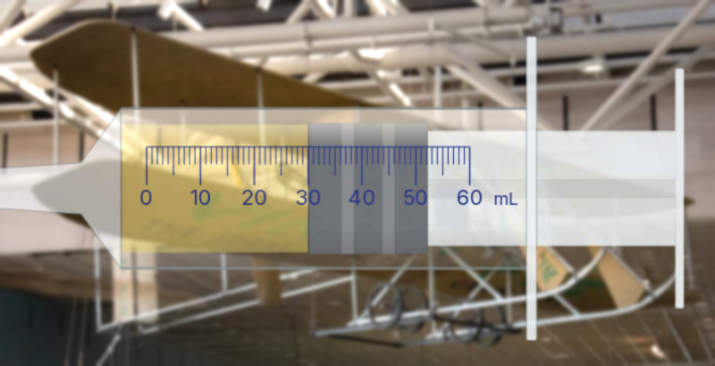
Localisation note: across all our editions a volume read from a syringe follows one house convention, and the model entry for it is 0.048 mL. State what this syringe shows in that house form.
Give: 30 mL
